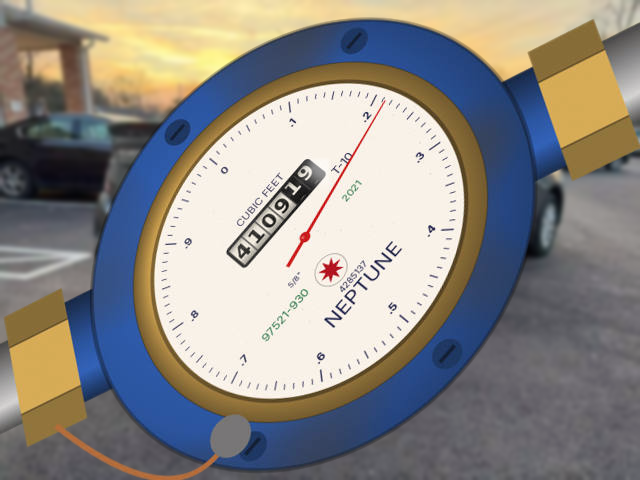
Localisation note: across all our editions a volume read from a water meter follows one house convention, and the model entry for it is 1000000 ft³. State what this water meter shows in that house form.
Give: 410919.21 ft³
